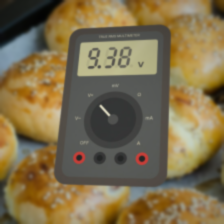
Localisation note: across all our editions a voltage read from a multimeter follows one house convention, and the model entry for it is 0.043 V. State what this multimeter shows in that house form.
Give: 9.38 V
